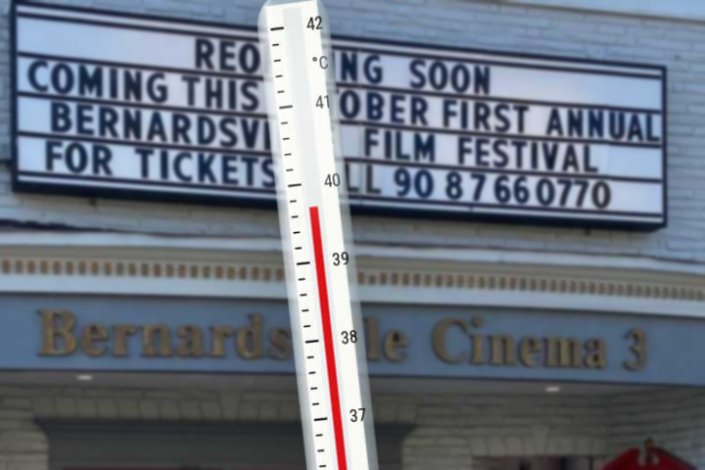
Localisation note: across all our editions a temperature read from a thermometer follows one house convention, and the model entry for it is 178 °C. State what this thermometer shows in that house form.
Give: 39.7 °C
